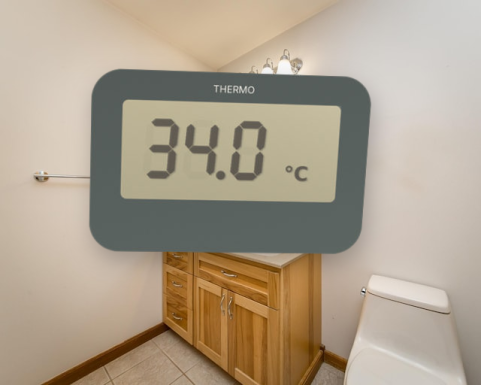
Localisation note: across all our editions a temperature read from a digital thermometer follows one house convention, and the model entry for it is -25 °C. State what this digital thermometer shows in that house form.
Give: 34.0 °C
